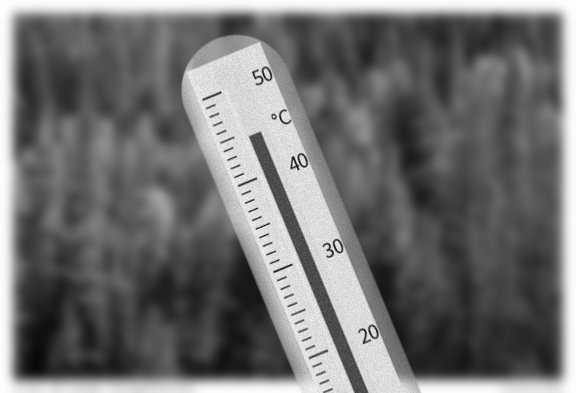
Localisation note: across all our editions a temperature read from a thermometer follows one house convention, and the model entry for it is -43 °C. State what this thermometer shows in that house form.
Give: 44.5 °C
